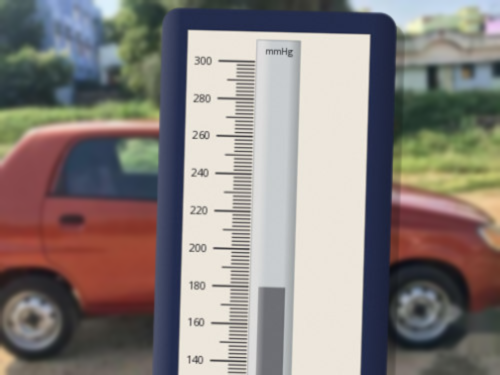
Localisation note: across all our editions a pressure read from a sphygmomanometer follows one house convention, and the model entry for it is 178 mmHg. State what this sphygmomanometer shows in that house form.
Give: 180 mmHg
